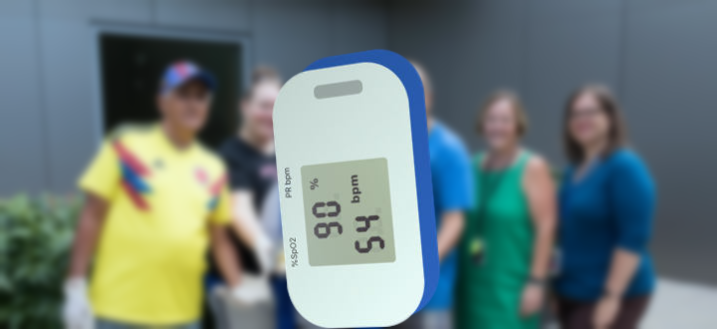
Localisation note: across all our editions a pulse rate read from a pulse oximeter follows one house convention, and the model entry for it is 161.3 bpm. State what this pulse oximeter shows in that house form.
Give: 54 bpm
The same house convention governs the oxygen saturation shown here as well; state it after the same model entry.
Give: 90 %
